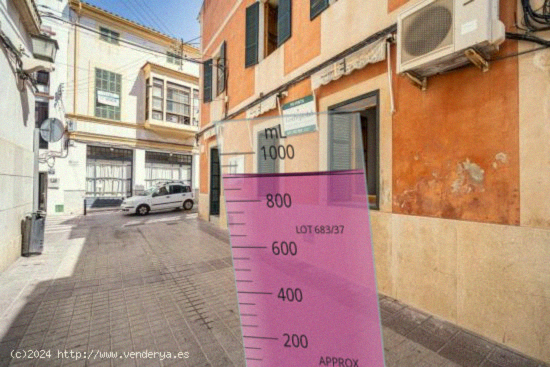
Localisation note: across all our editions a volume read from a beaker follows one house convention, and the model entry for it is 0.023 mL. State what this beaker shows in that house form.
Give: 900 mL
